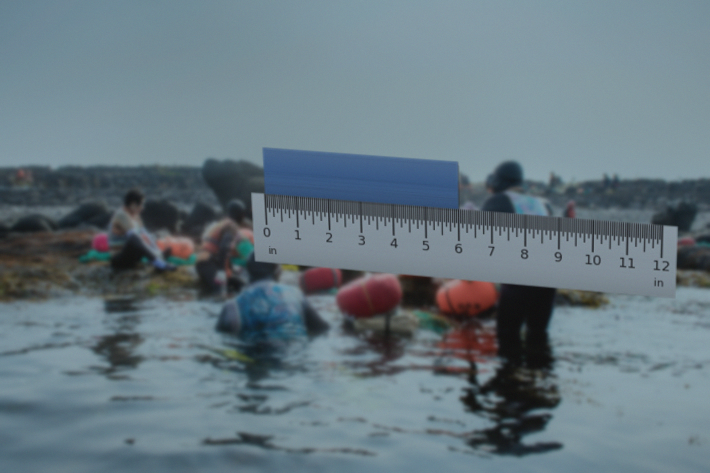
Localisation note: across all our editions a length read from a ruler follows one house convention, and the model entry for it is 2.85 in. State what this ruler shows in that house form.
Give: 6 in
